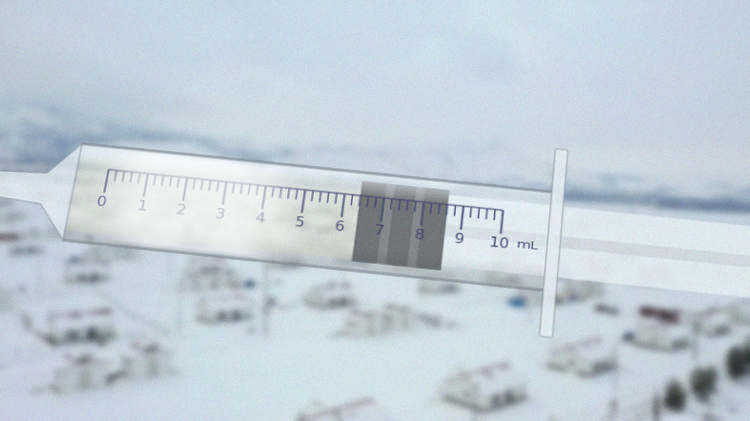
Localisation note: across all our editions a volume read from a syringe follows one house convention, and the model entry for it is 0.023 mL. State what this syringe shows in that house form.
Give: 6.4 mL
